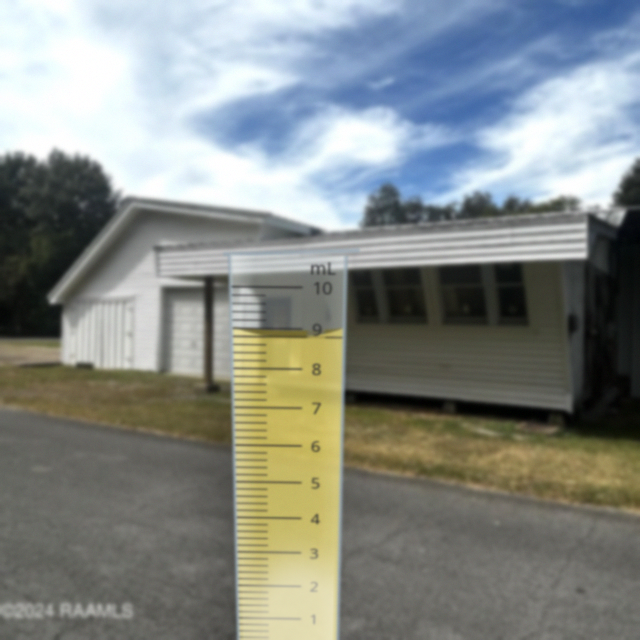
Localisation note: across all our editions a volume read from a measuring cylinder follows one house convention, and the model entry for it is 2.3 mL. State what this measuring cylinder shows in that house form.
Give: 8.8 mL
